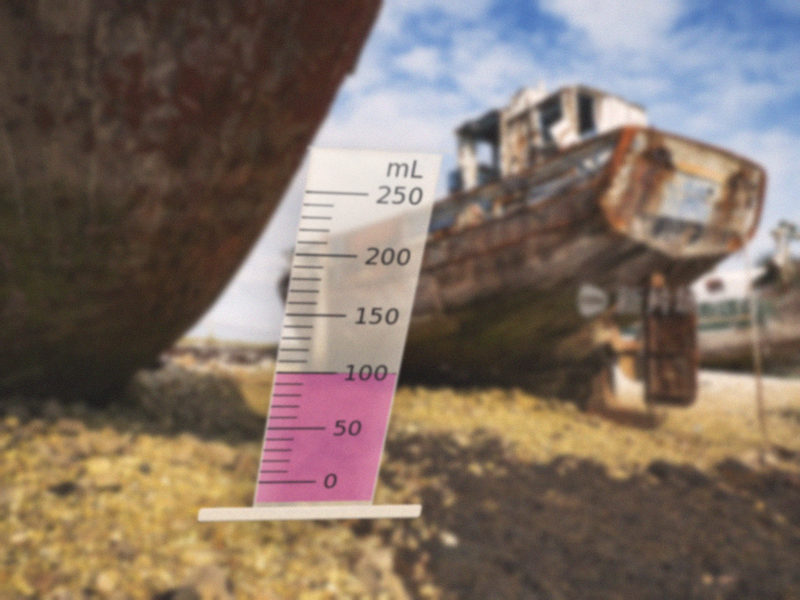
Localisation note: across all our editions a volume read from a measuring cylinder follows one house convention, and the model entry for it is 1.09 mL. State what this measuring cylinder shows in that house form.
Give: 100 mL
